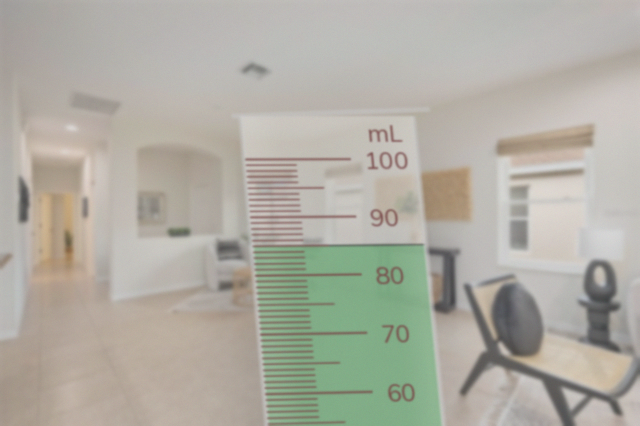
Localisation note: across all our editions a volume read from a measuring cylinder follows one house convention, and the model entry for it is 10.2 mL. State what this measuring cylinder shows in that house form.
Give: 85 mL
